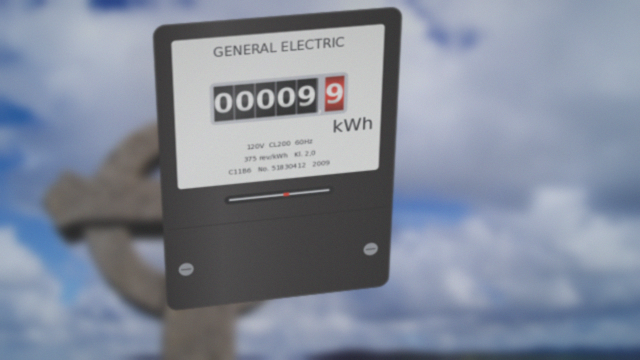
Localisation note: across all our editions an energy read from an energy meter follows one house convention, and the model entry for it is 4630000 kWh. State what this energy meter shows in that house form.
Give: 9.9 kWh
